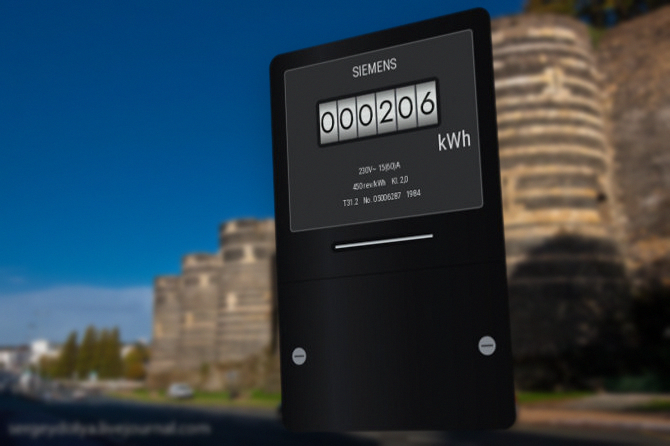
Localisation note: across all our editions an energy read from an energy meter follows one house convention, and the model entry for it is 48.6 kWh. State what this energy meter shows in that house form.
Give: 206 kWh
